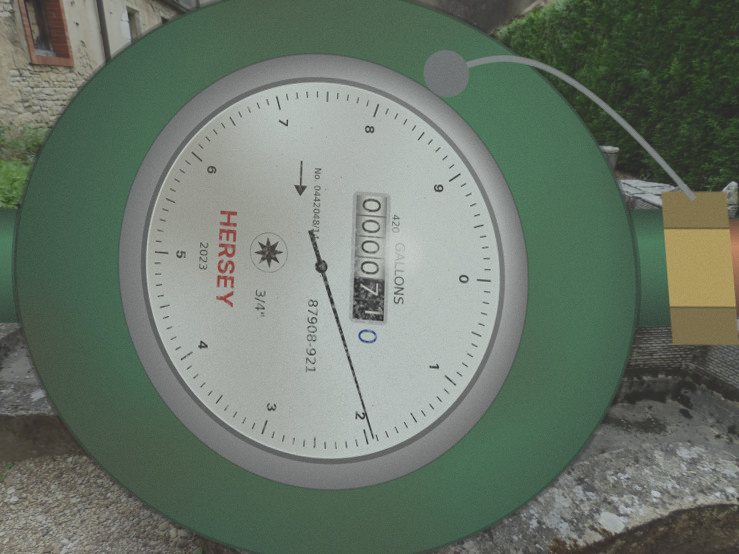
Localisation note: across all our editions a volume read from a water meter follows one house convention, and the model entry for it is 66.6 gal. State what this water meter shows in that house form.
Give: 711.9 gal
